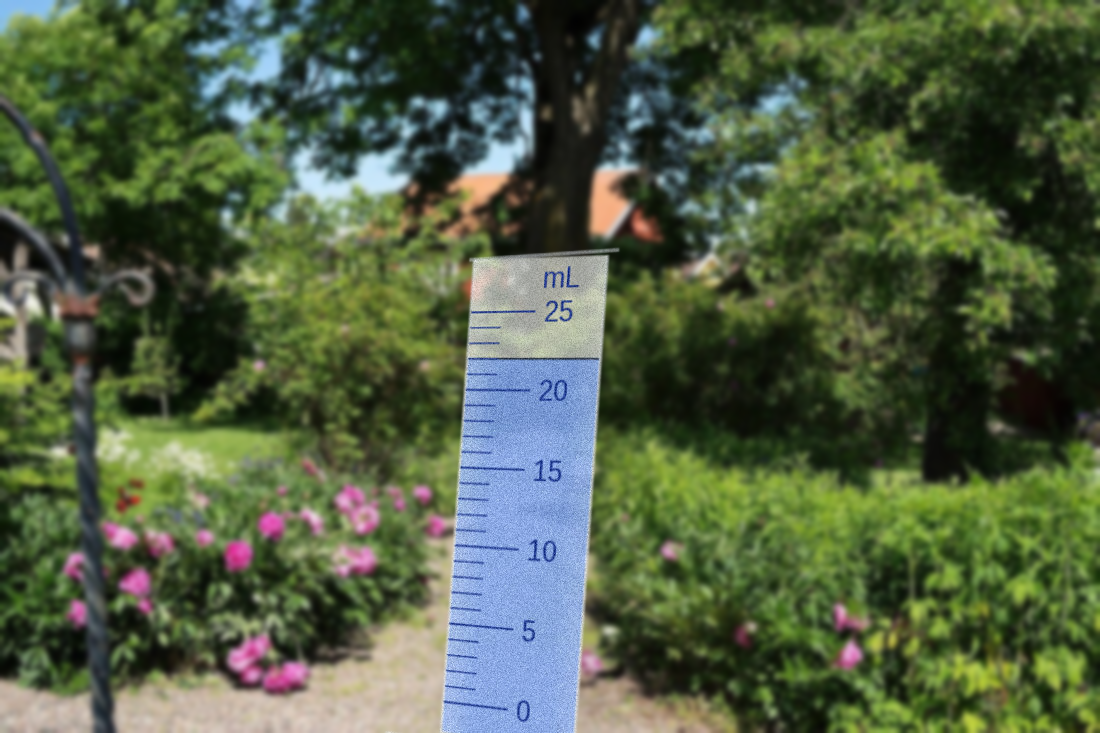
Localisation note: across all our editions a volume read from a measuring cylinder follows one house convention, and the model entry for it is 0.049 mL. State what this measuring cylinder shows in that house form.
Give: 22 mL
